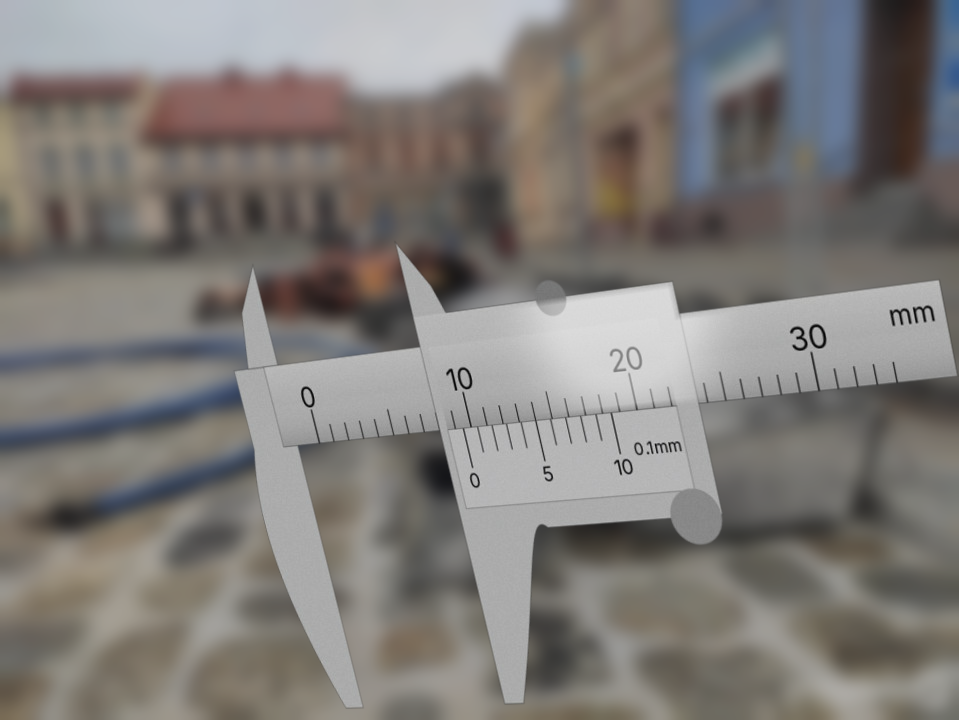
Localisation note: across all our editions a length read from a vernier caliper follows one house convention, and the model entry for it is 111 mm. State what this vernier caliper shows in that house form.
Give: 9.5 mm
